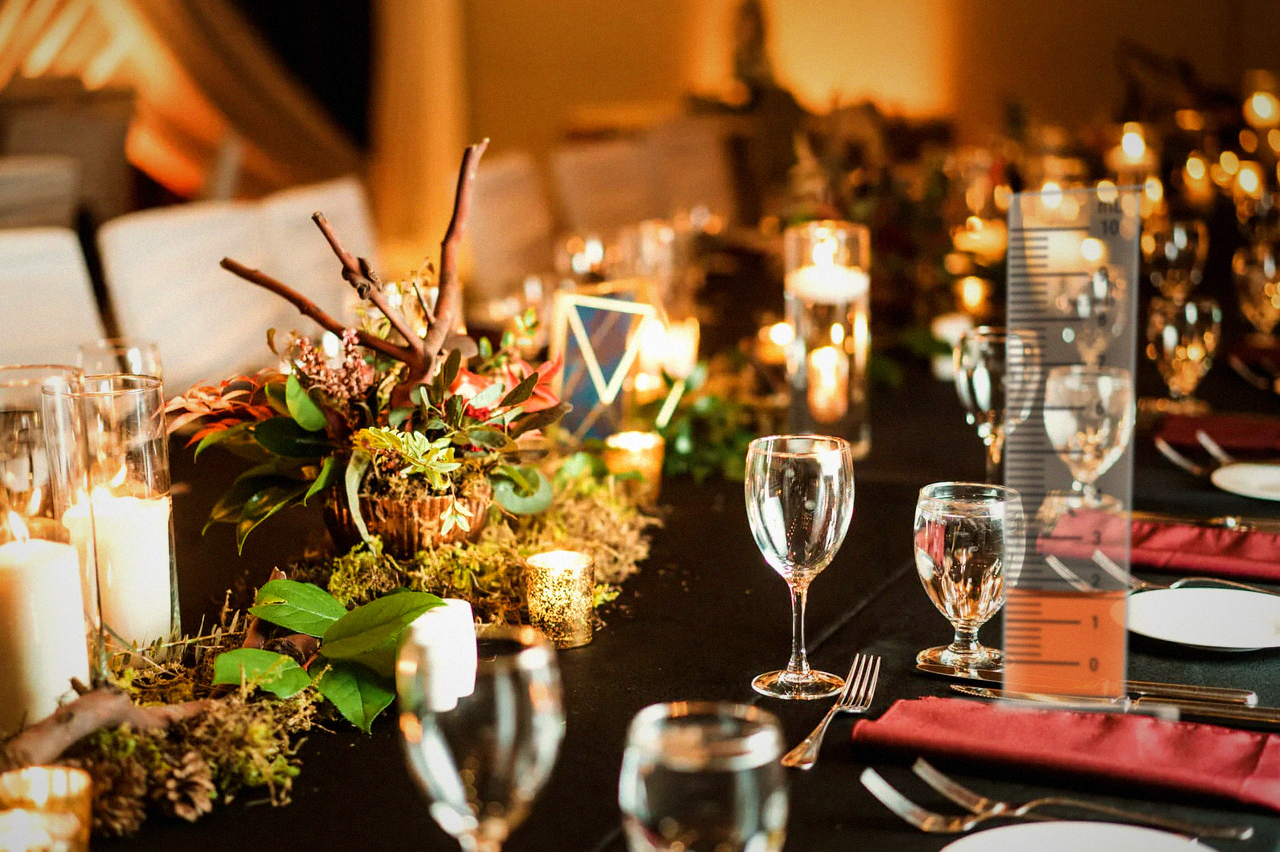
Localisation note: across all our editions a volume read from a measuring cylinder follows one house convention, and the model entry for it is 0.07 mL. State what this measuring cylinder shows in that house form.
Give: 1.6 mL
